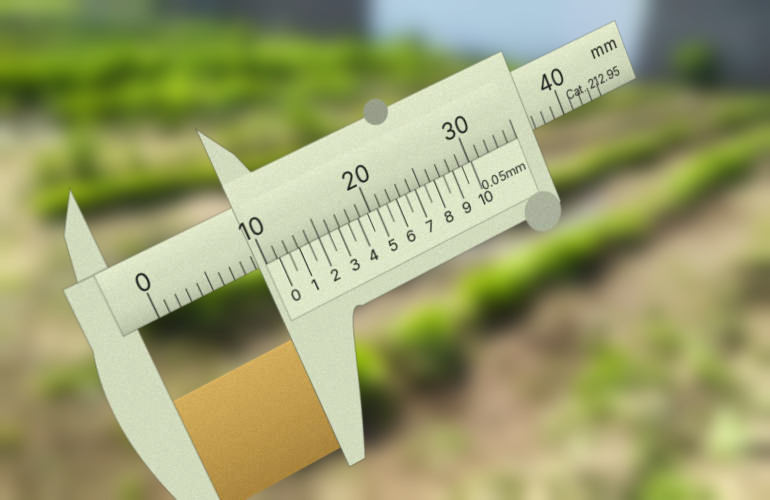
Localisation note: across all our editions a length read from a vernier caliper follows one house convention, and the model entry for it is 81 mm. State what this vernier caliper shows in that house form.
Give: 11.2 mm
